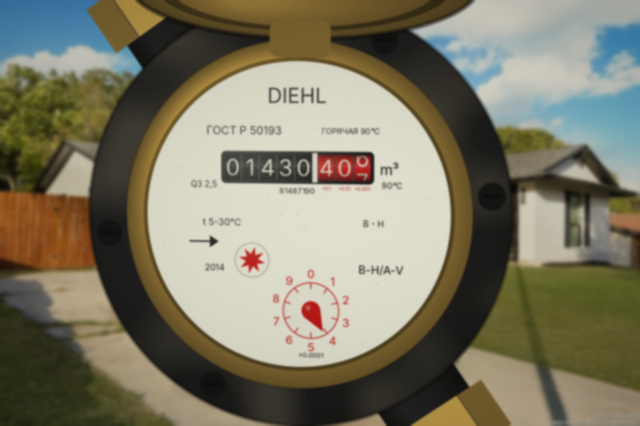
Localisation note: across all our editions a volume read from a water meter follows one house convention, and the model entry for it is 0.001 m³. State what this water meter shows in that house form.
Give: 1430.4064 m³
